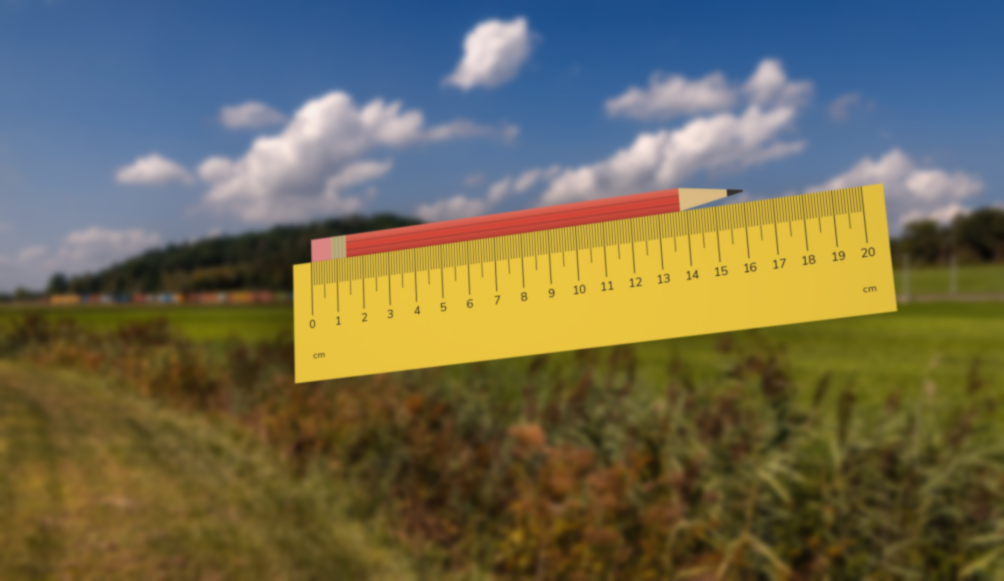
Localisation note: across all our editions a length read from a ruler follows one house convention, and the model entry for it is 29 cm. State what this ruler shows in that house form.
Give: 16 cm
